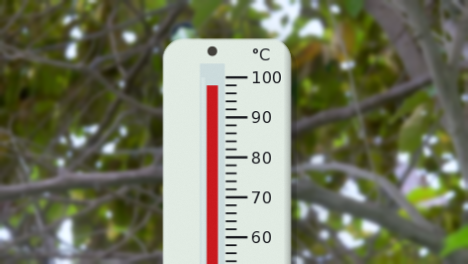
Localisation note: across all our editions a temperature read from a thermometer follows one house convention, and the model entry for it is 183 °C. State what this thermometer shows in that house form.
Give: 98 °C
